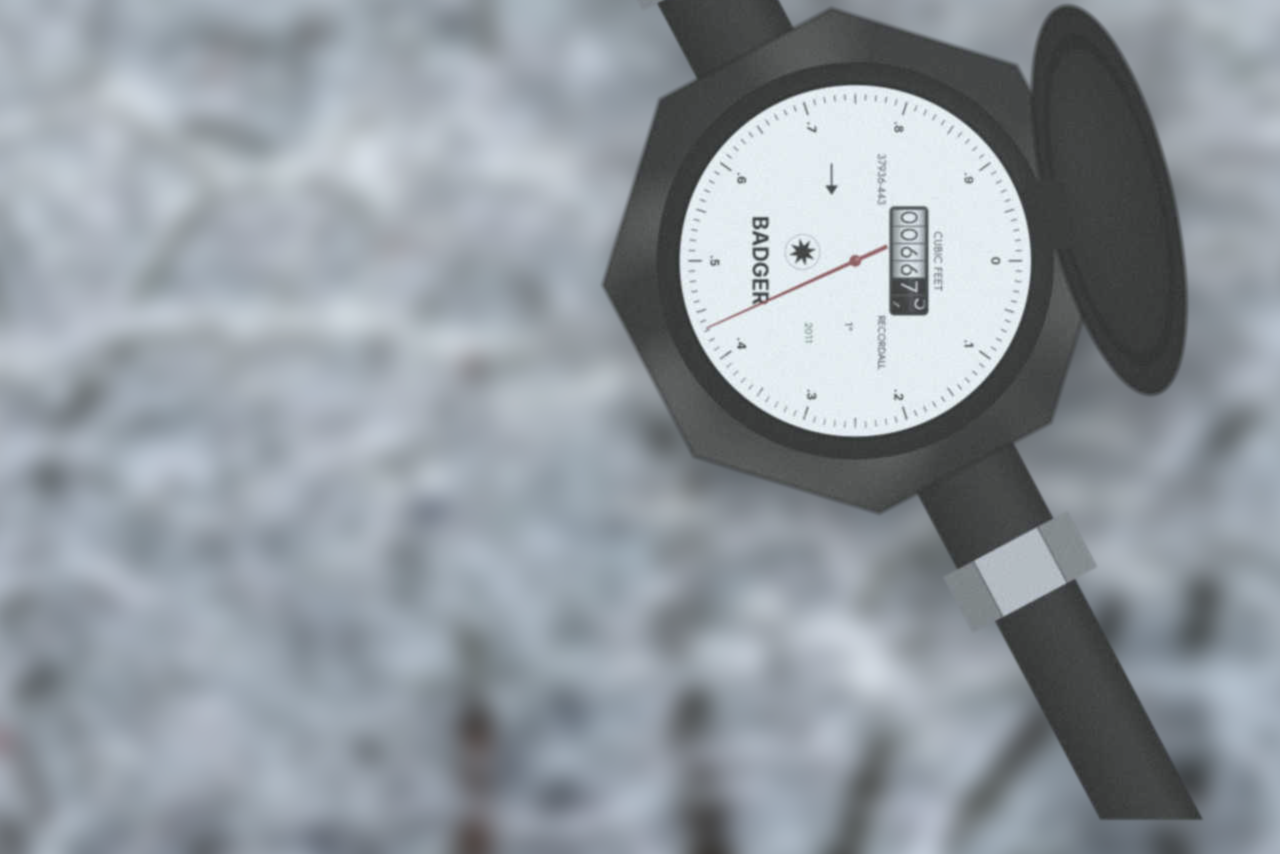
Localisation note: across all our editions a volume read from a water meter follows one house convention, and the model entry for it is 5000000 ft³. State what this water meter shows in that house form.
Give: 6675.43 ft³
